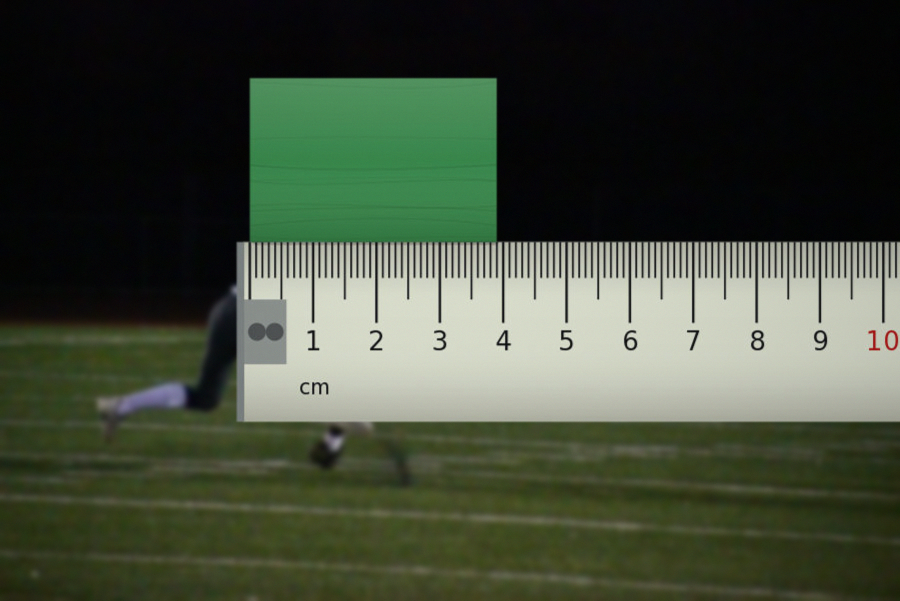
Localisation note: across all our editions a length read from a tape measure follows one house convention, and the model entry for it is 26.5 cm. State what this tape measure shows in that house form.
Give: 3.9 cm
